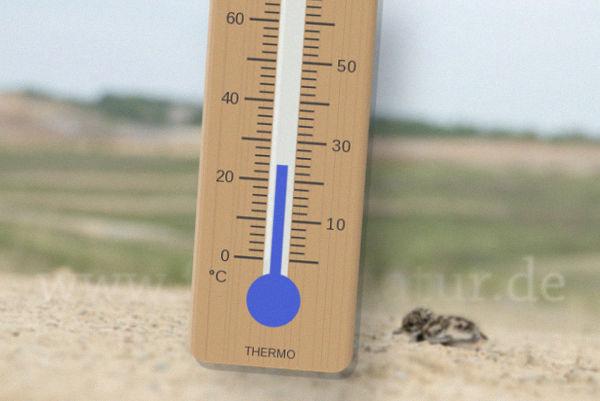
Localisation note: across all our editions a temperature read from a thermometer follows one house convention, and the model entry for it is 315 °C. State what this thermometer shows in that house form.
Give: 24 °C
